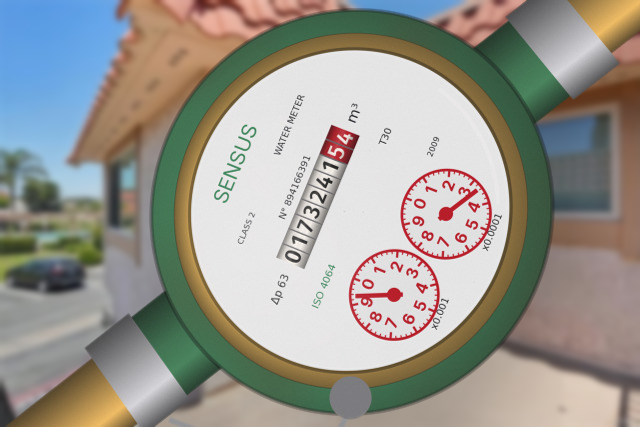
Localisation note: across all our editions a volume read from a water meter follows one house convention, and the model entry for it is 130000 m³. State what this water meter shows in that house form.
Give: 173241.5393 m³
